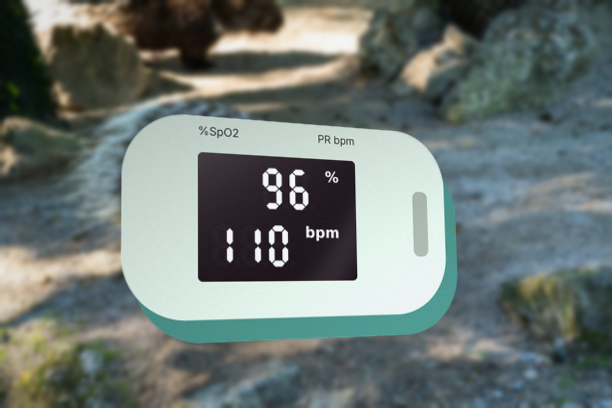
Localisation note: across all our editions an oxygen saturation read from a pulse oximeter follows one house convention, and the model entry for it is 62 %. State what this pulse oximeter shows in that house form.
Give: 96 %
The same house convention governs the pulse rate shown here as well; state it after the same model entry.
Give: 110 bpm
